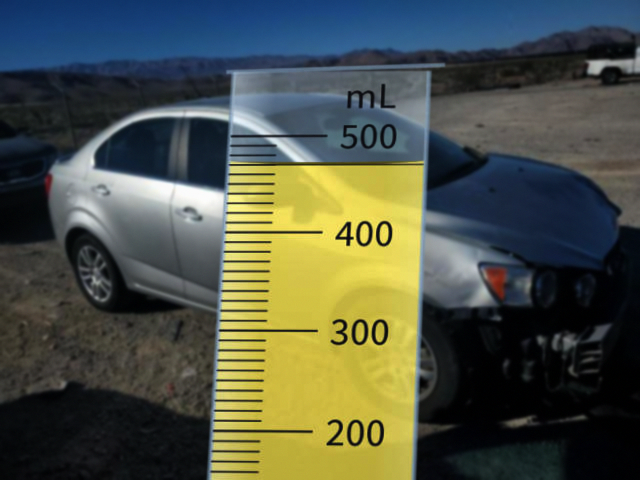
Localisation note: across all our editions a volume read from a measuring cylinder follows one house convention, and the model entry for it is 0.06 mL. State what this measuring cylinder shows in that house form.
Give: 470 mL
